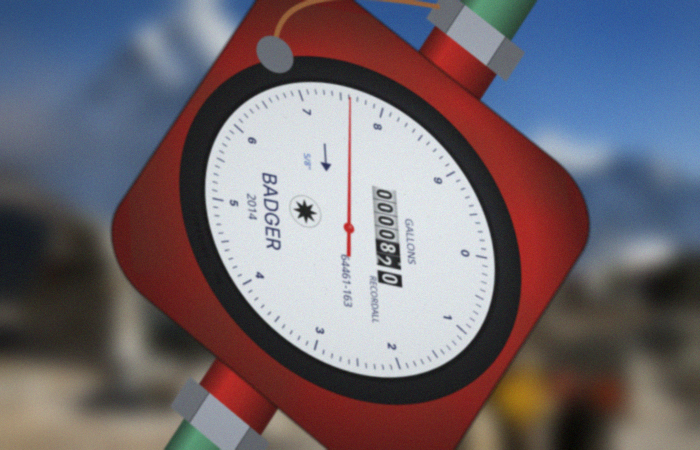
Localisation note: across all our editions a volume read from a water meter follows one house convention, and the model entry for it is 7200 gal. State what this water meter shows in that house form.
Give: 817.6 gal
